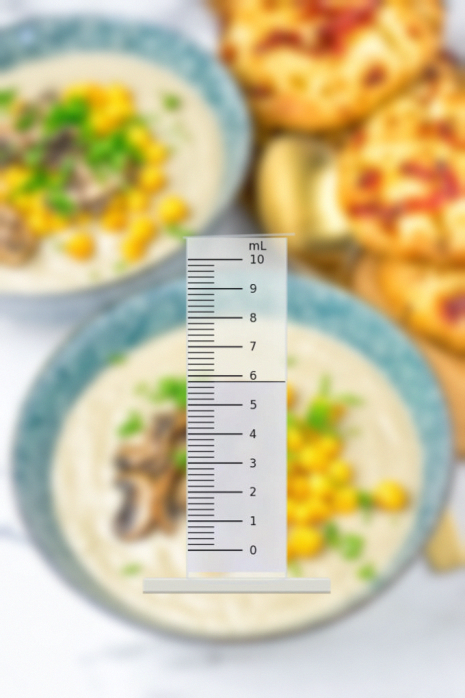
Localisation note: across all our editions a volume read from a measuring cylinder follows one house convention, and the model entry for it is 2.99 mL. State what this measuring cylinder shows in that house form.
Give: 5.8 mL
